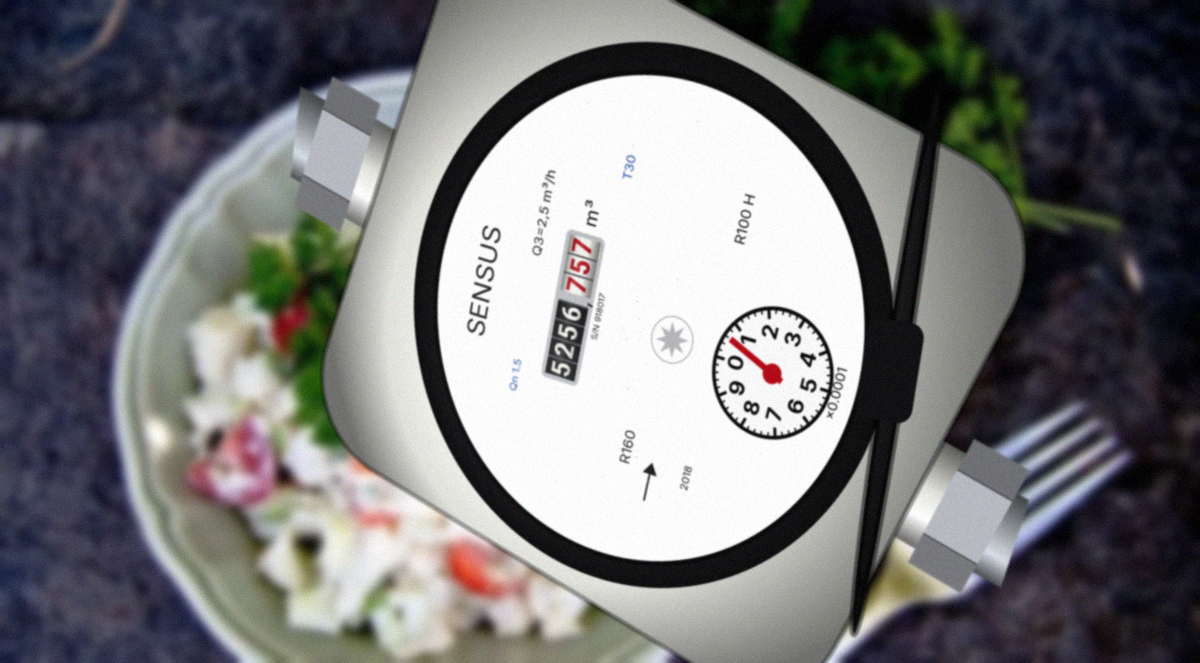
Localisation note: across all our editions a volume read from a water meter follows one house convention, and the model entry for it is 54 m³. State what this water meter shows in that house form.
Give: 5256.7570 m³
